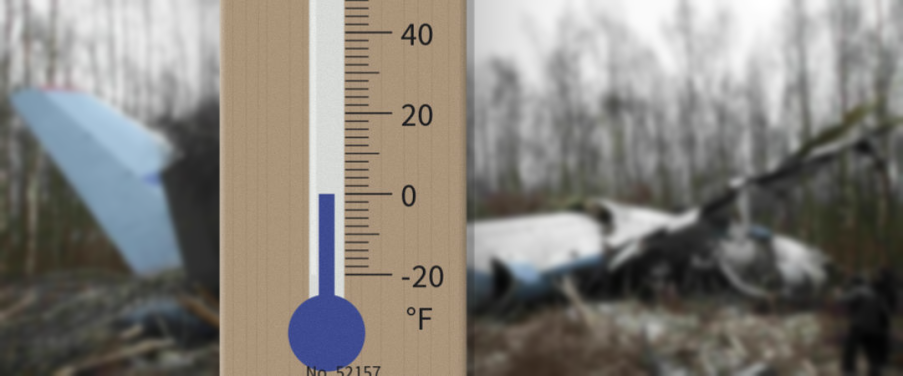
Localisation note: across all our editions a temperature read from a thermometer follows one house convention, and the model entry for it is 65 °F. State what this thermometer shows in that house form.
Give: 0 °F
